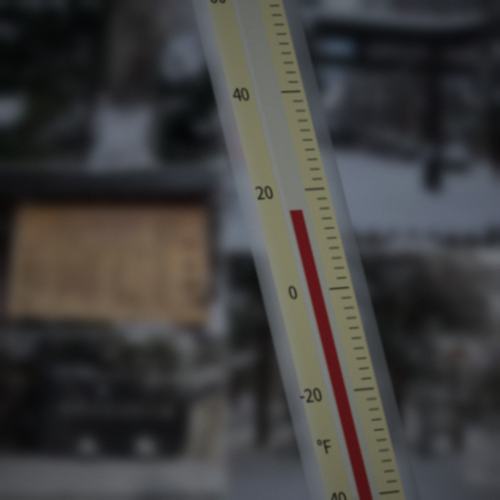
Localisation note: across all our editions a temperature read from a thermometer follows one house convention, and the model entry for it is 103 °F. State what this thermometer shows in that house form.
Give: 16 °F
